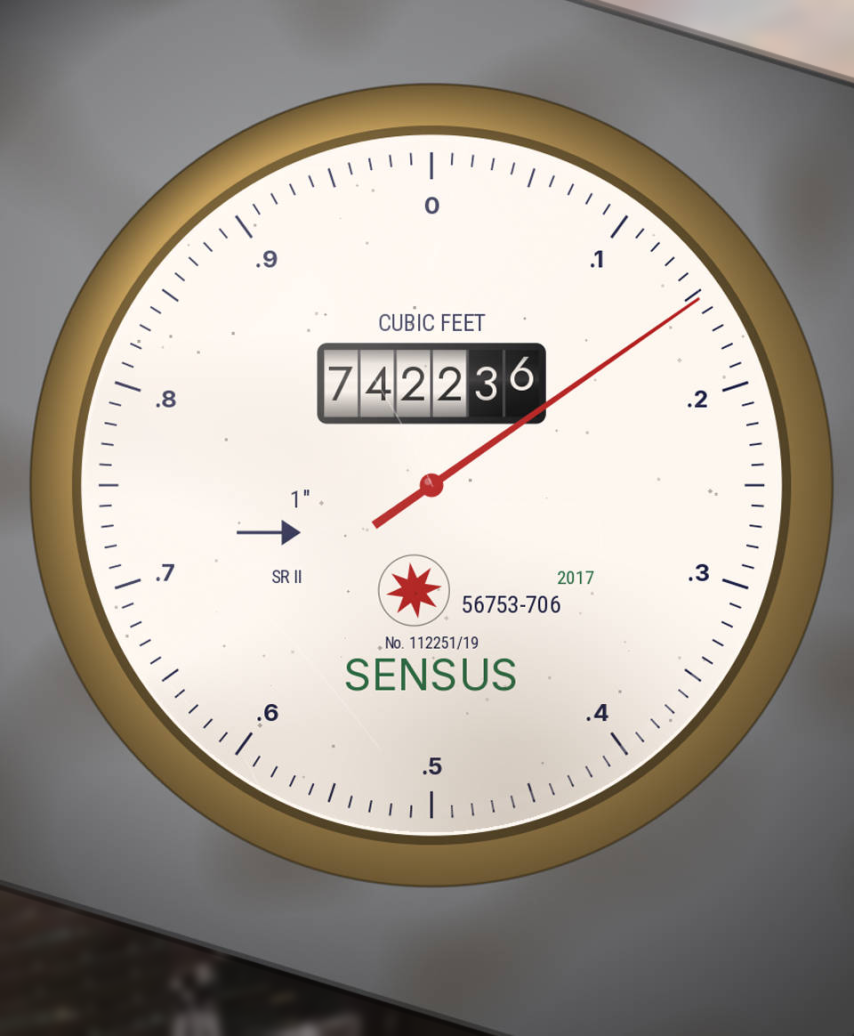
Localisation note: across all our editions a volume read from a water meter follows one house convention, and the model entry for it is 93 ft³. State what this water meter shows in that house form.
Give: 742236.15 ft³
